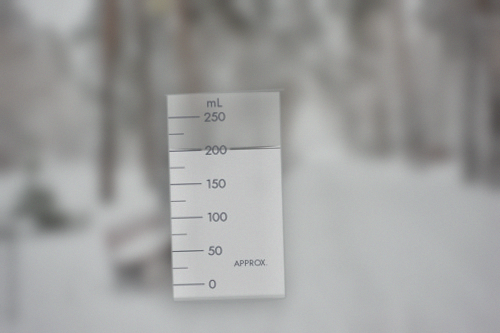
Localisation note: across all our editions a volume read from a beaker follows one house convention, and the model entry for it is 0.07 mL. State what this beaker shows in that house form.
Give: 200 mL
